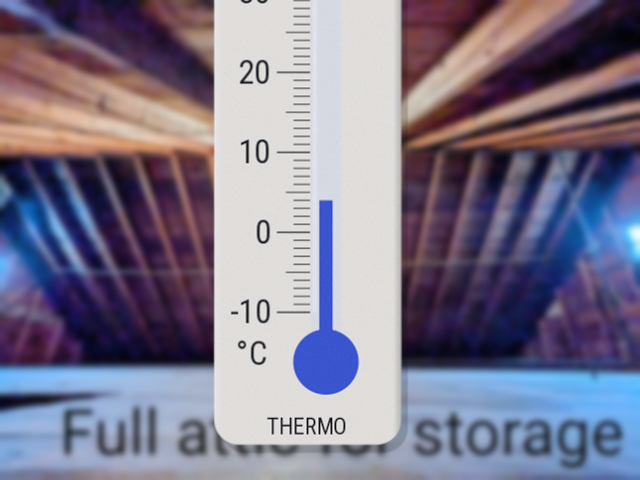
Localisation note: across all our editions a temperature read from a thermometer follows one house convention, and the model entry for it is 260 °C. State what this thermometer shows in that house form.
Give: 4 °C
